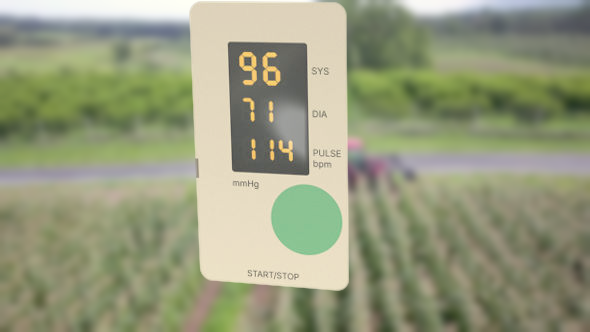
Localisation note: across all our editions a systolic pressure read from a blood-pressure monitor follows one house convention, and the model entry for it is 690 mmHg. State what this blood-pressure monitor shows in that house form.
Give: 96 mmHg
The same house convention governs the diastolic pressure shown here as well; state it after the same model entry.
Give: 71 mmHg
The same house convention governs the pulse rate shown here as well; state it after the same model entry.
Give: 114 bpm
